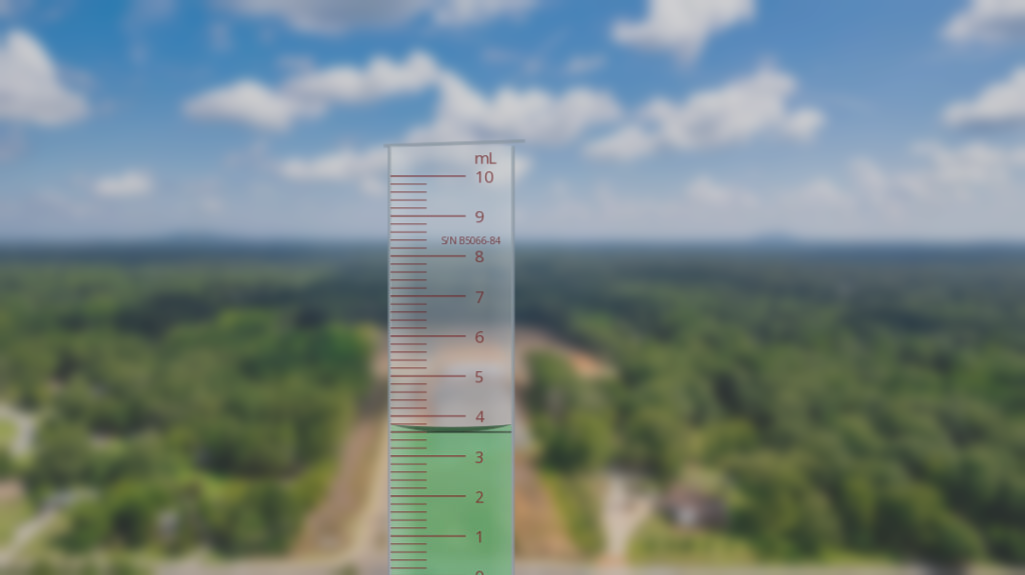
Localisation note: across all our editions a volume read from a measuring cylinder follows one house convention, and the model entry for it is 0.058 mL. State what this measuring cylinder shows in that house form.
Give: 3.6 mL
